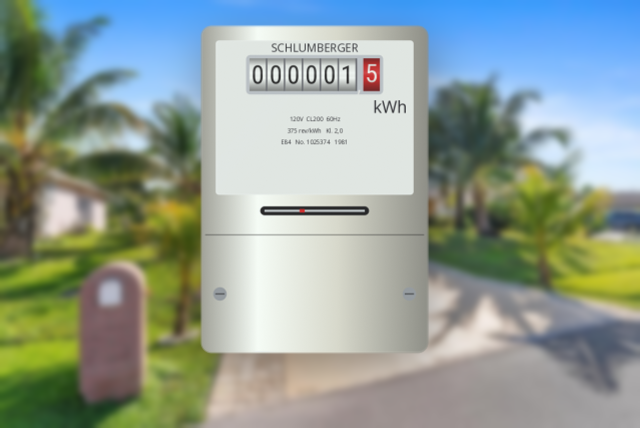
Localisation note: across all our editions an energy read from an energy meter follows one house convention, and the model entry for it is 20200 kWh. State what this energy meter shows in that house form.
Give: 1.5 kWh
